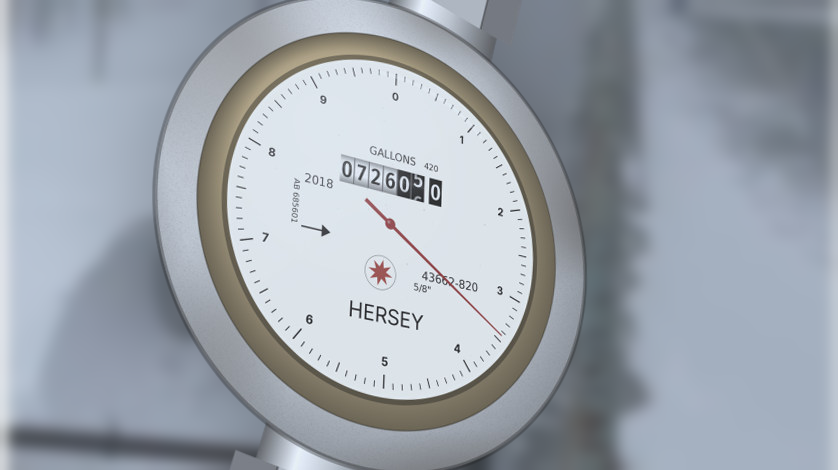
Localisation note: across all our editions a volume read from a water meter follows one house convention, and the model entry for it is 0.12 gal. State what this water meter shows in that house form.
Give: 726053.4 gal
